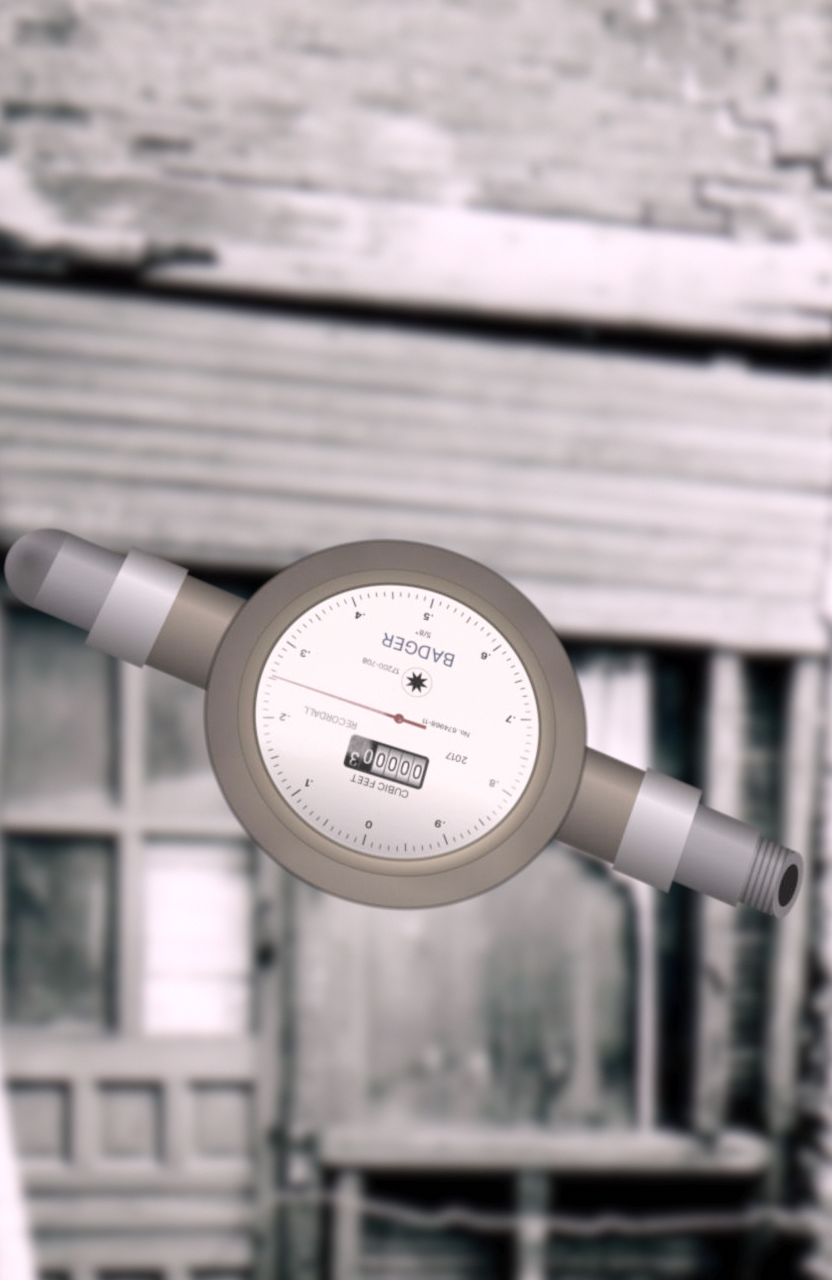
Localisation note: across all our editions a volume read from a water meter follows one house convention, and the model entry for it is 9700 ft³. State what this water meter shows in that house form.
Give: 3.25 ft³
